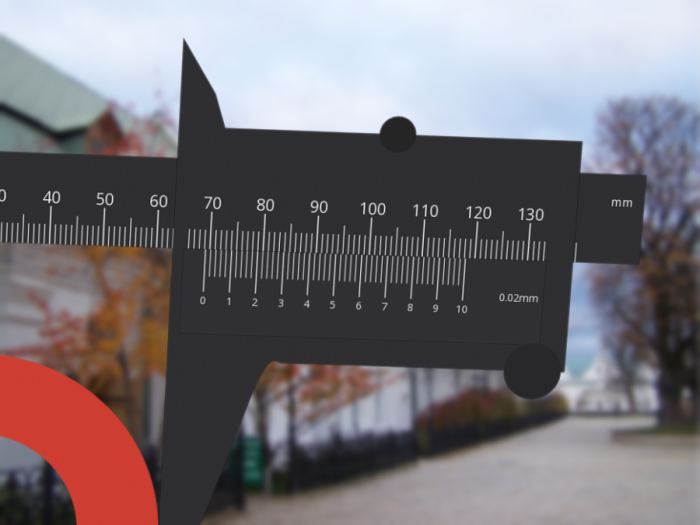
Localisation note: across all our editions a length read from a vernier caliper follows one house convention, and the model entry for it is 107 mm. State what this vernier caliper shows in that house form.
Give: 69.2 mm
